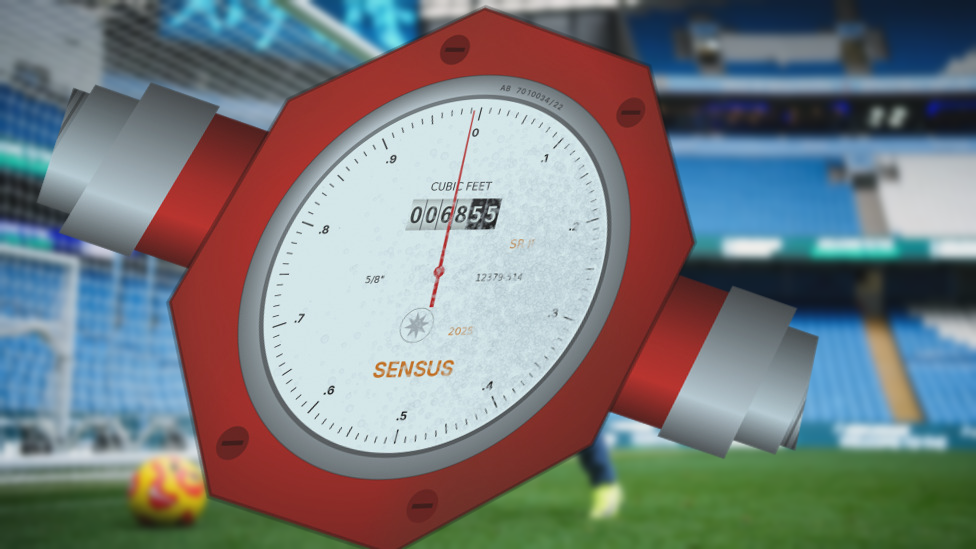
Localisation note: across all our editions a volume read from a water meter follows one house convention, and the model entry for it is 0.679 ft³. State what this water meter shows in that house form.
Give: 6854.99 ft³
